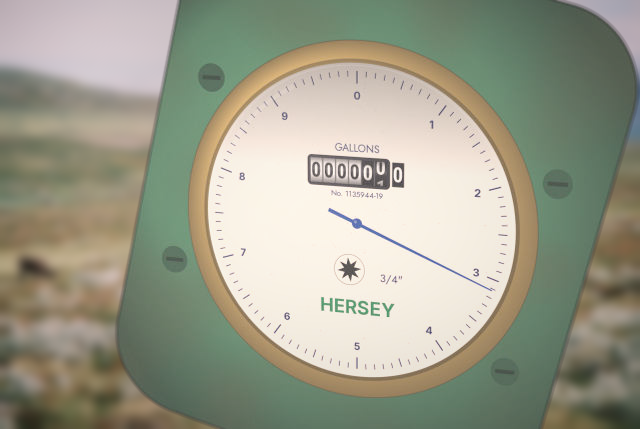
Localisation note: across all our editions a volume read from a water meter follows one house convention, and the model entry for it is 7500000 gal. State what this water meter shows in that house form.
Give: 3.1 gal
